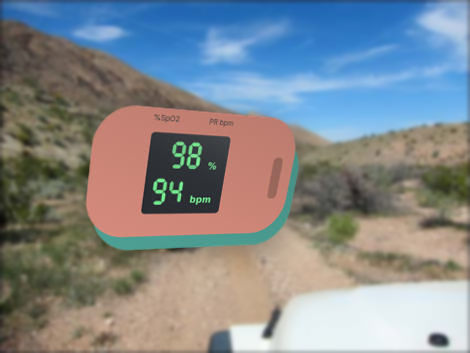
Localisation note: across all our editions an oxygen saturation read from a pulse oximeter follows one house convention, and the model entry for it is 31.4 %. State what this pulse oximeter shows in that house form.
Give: 98 %
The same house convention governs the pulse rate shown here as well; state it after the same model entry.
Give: 94 bpm
